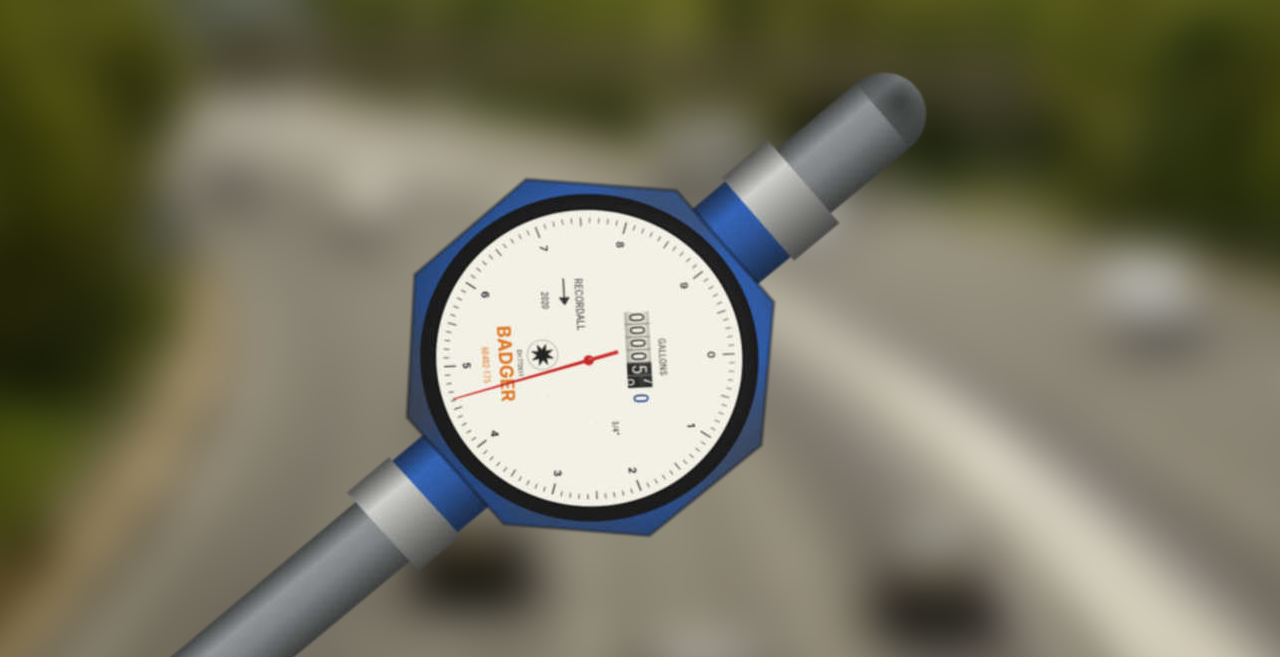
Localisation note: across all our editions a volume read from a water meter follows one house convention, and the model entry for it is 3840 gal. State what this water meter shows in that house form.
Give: 574.6 gal
